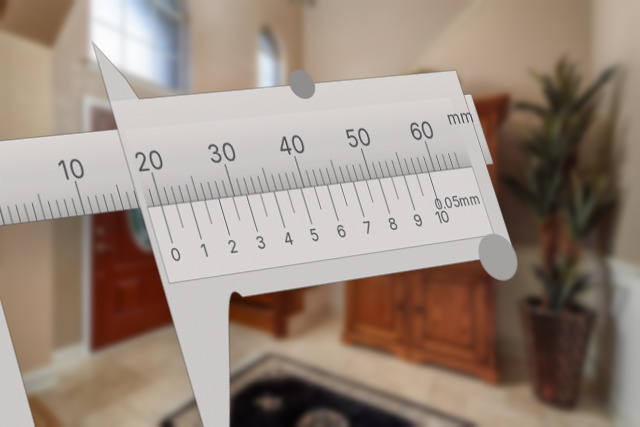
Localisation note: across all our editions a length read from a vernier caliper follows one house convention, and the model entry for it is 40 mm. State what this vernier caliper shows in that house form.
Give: 20.0 mm
